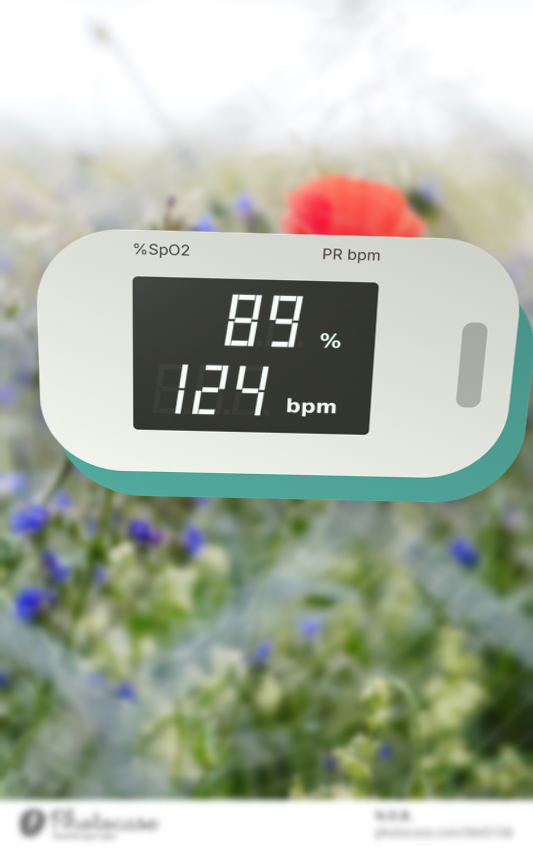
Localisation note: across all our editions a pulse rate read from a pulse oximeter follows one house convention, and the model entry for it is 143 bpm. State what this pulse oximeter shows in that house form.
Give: 124 bpm
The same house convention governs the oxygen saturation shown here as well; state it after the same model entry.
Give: 89 %
